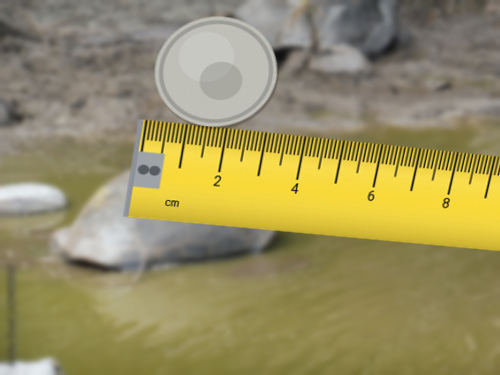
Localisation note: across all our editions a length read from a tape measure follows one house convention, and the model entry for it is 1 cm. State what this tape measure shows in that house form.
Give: 3 cm
